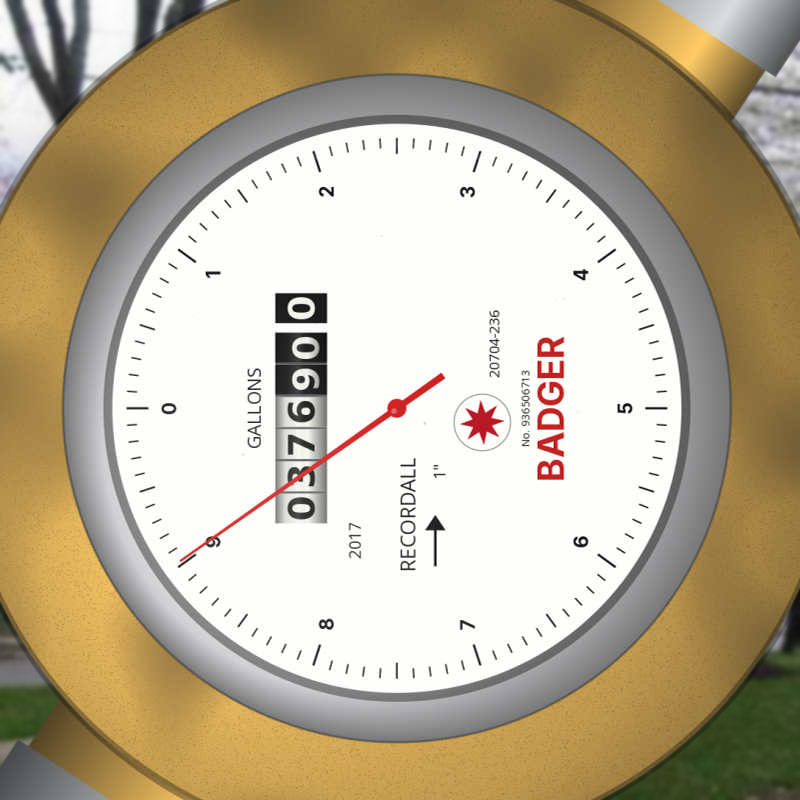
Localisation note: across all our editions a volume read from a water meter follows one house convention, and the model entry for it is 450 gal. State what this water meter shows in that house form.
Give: 376899.0 gal
